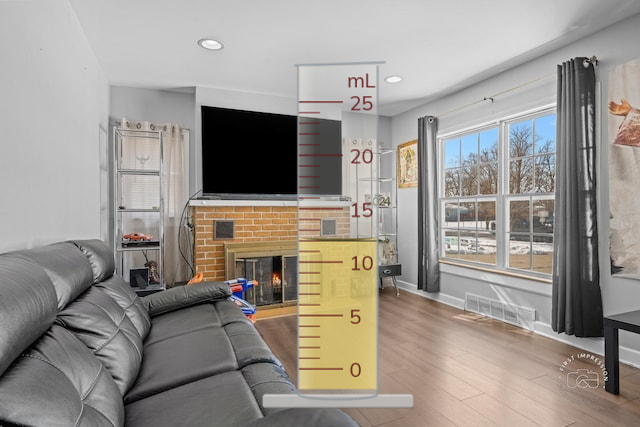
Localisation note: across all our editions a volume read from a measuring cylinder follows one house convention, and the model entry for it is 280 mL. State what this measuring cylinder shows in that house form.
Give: 12 mL
